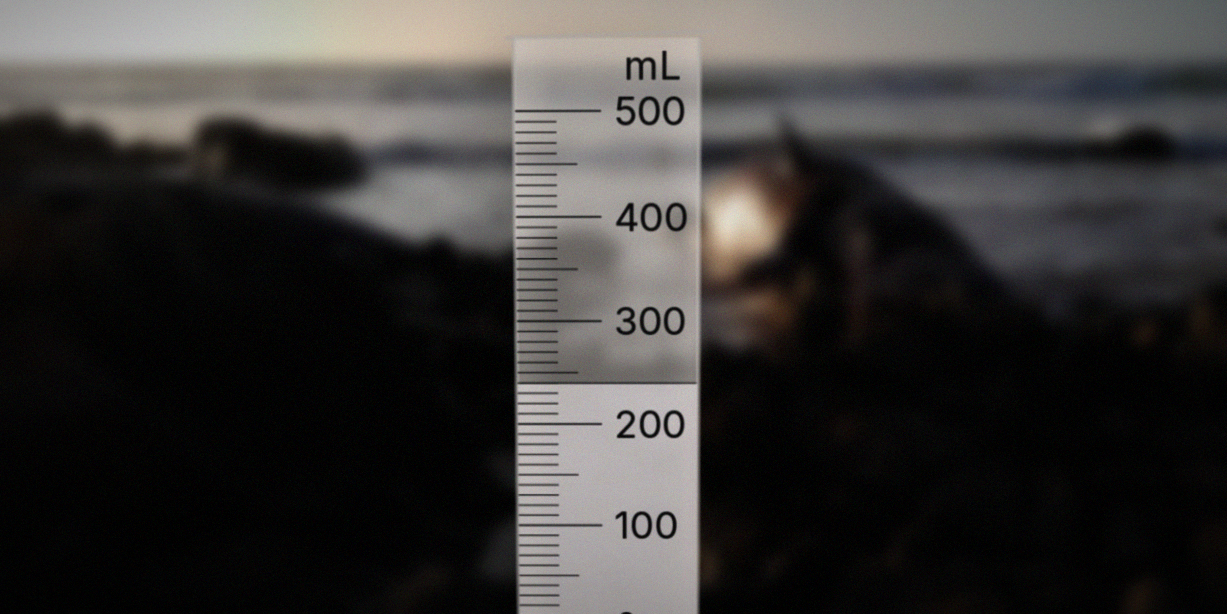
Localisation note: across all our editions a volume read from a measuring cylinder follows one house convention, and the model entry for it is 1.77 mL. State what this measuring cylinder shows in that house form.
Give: 240 mL
